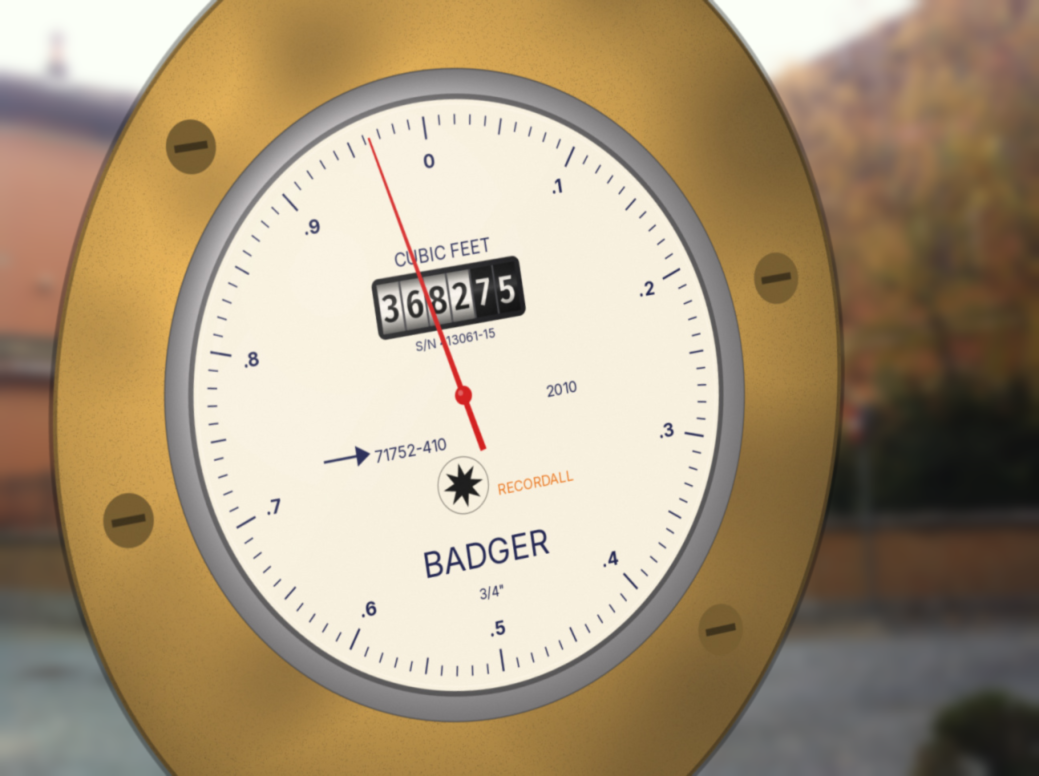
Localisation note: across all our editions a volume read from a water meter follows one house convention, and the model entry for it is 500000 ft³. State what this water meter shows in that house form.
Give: 368274.96 ft³
